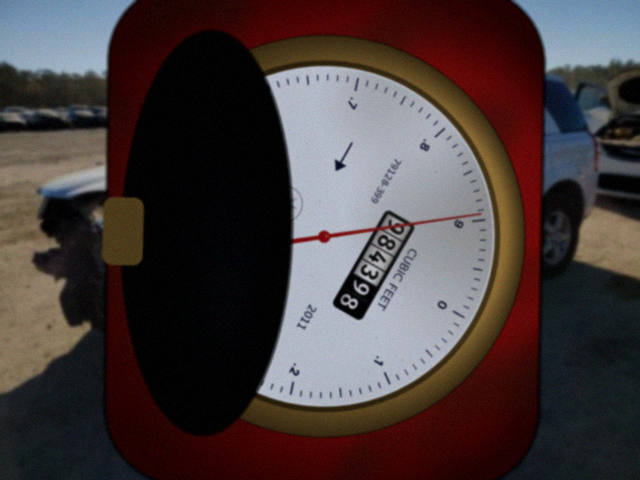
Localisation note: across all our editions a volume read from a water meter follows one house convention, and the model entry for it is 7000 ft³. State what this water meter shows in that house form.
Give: 984397.89 ft³
